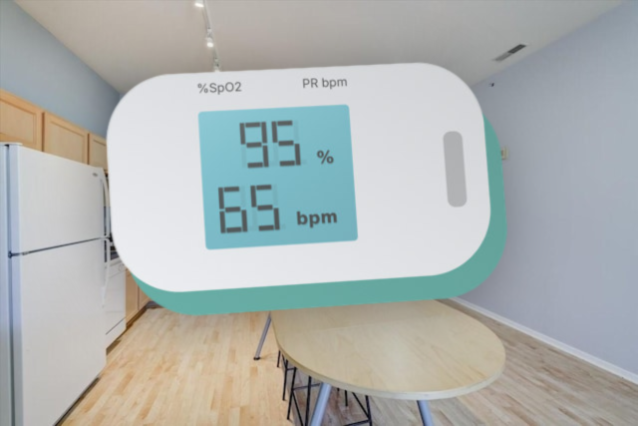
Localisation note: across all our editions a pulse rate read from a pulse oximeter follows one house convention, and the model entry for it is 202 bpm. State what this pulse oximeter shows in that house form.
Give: 65 bpm
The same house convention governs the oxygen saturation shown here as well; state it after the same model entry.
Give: 95 %
